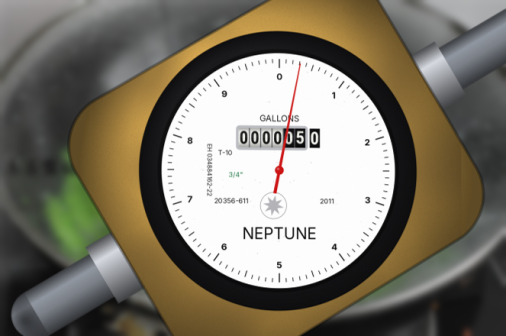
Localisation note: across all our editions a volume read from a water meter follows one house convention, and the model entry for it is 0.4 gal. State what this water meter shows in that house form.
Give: 50.3 gal
